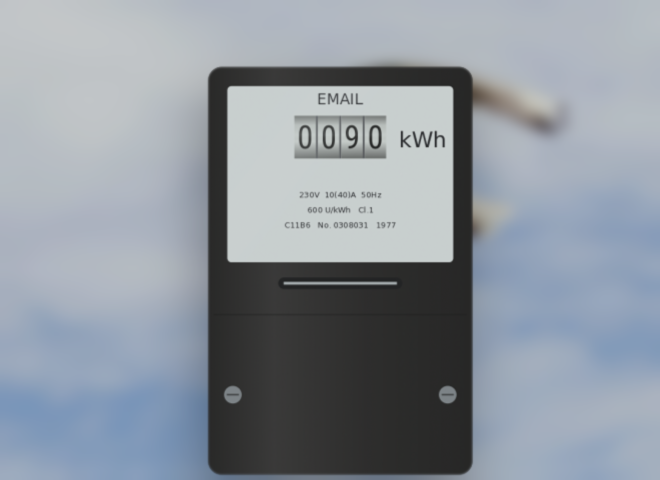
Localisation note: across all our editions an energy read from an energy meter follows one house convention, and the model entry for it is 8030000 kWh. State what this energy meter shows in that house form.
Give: 90 kWh
